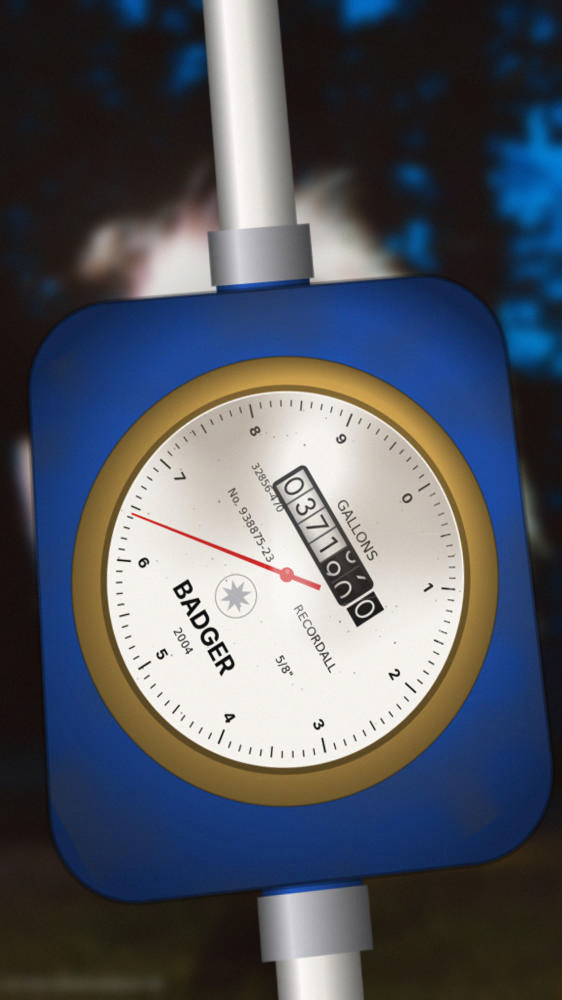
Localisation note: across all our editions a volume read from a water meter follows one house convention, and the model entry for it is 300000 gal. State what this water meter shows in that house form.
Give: 371896.4 gal
